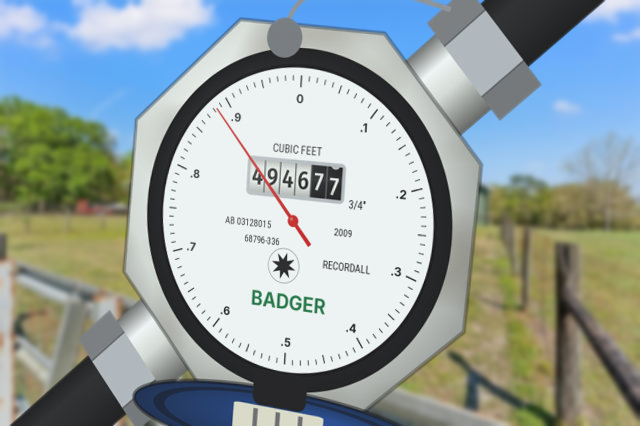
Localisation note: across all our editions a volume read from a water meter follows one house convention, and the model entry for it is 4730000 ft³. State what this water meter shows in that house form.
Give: 494676.88 ft³
